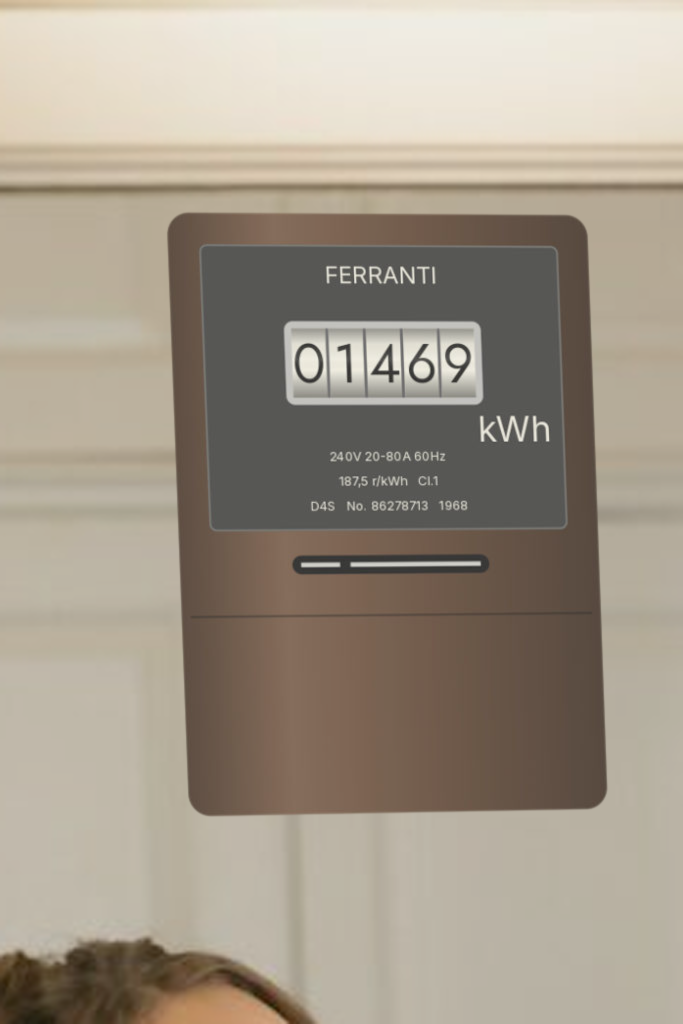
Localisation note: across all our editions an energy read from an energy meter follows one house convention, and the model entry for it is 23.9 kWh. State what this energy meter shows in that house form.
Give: 1469 kWh
